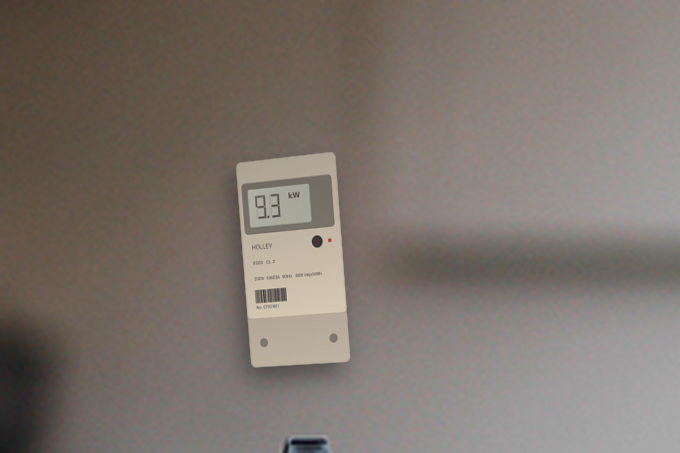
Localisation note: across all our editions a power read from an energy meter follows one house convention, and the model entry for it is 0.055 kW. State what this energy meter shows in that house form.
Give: 9.3 kW
